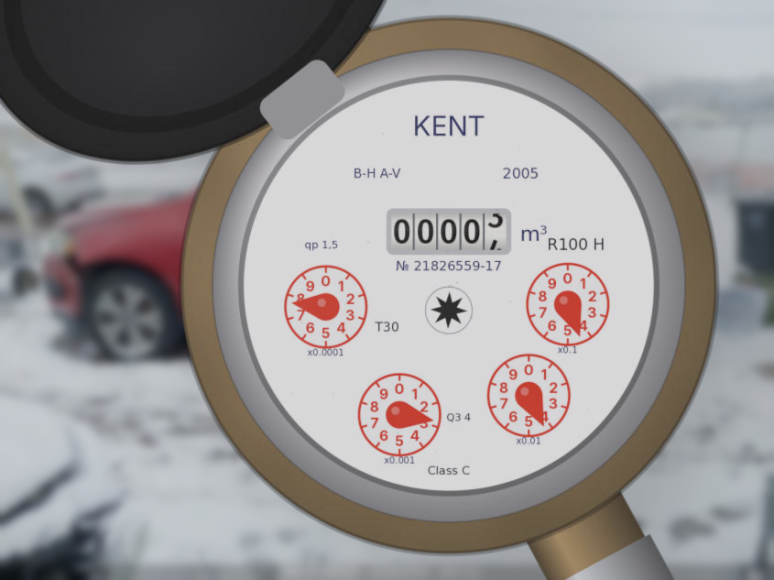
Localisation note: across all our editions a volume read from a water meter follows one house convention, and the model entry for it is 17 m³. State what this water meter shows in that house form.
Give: 3.4427 m³
